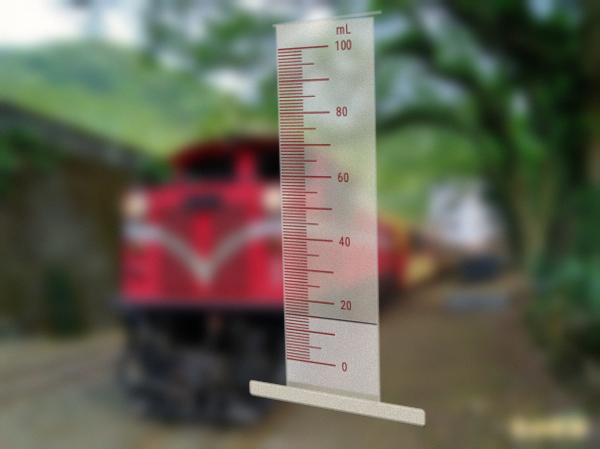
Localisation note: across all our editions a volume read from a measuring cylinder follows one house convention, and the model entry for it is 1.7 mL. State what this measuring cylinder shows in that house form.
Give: 15 mL
